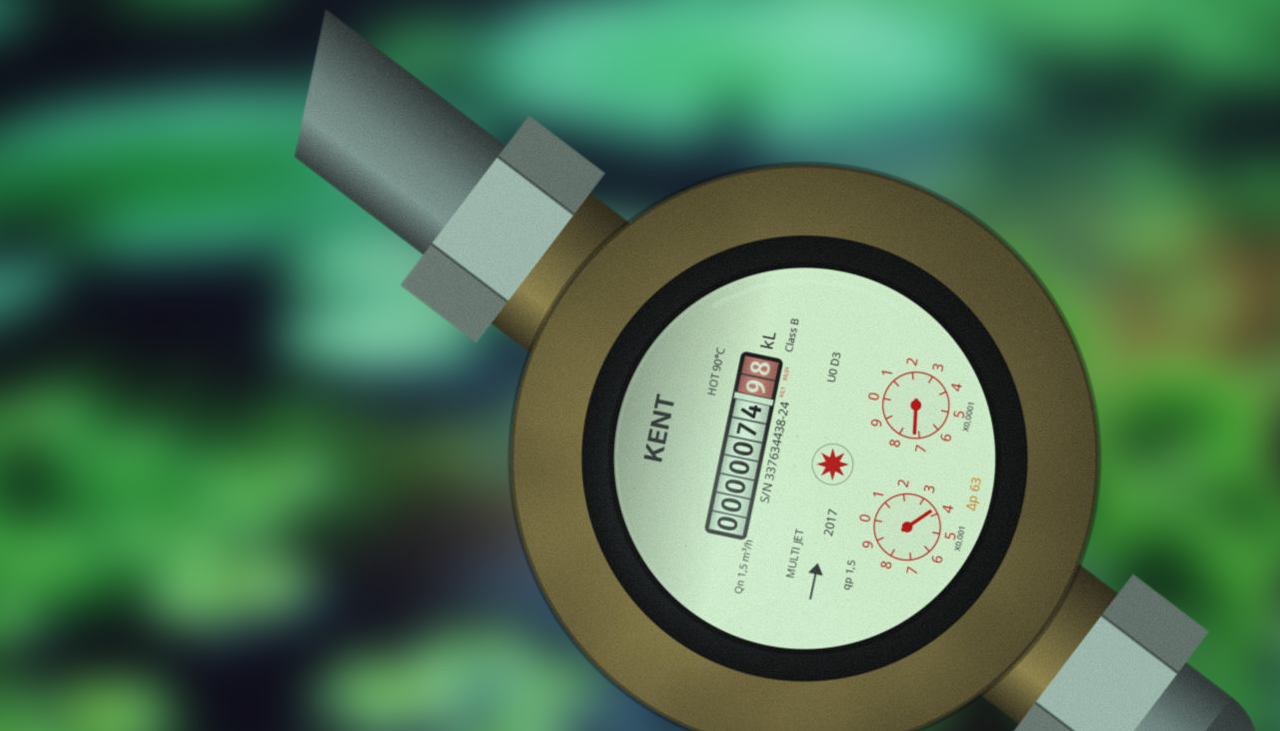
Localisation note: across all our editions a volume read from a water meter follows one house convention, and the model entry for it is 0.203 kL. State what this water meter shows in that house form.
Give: 74.9837 kL
